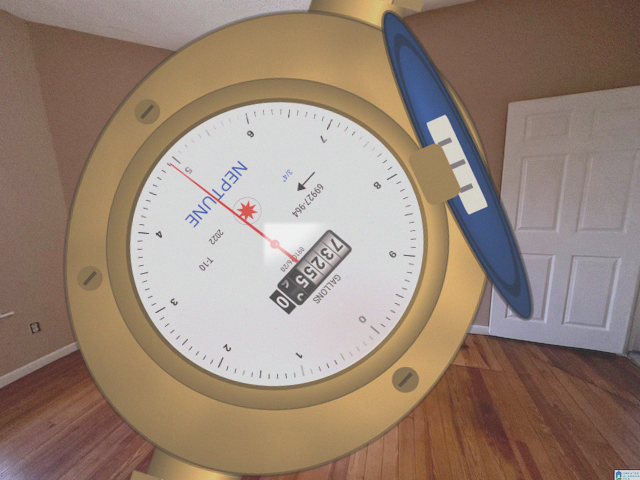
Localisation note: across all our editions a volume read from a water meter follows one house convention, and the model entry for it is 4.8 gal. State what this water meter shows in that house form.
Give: 7325554.9 gal
